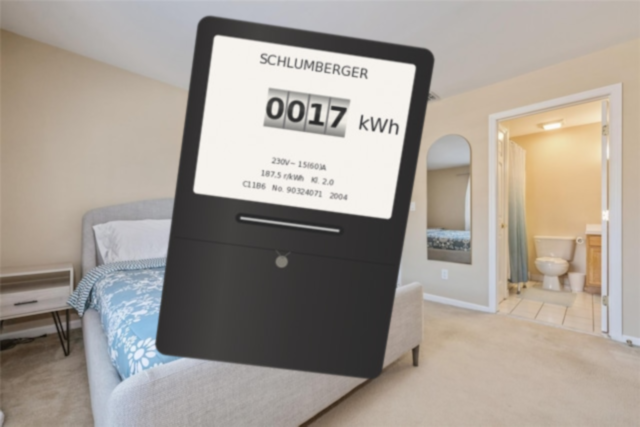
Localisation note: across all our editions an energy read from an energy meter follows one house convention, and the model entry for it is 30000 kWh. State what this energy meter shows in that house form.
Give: 17 kWh
